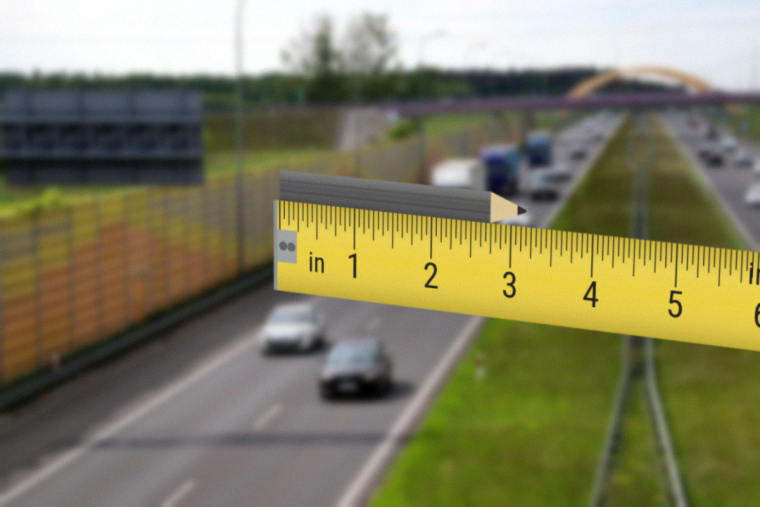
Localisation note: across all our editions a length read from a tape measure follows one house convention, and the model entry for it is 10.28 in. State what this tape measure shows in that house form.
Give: 3.1875 in
